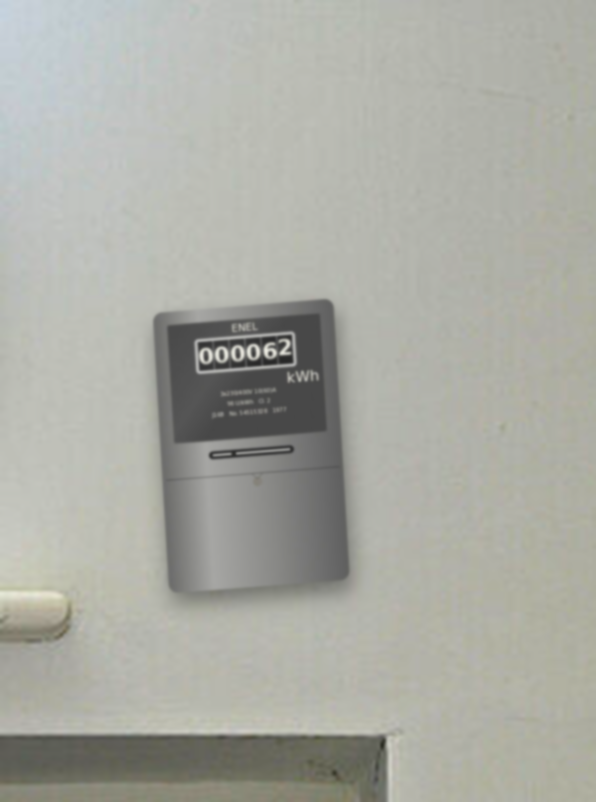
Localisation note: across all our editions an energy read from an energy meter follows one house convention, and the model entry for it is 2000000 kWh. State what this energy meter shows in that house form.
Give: 62 kWh
